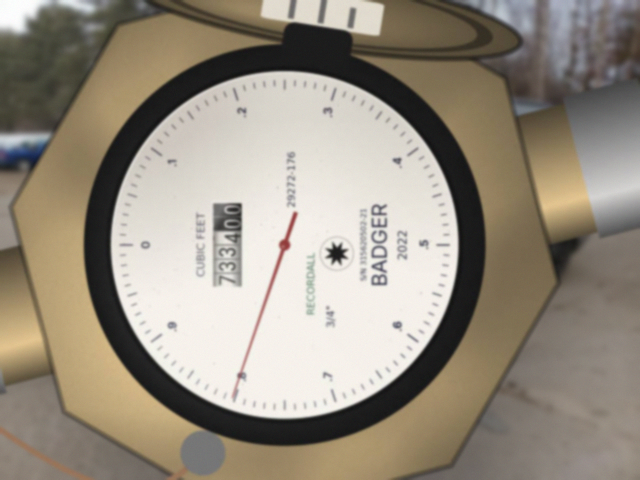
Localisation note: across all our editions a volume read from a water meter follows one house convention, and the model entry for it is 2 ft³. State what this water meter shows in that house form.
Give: 733399.80 ft³
